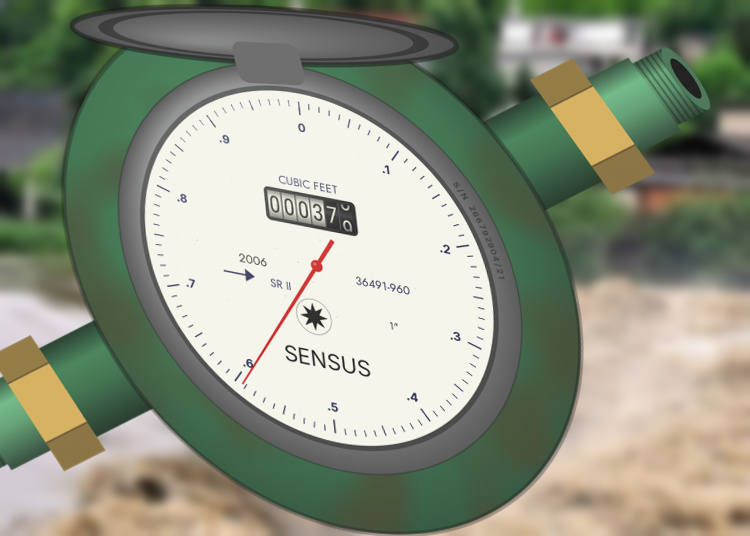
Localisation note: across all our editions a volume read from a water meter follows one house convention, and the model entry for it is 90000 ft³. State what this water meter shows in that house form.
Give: 378.59 ft³
